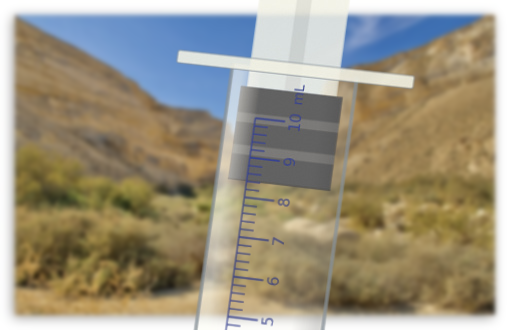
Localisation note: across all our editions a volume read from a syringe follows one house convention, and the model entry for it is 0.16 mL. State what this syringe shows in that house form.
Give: 8.4 mL
